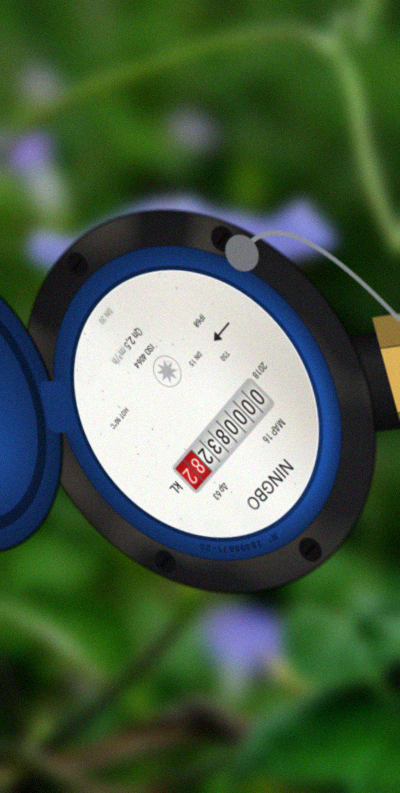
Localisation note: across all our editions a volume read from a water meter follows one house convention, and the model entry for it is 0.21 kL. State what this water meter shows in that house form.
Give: 832.82 kL
